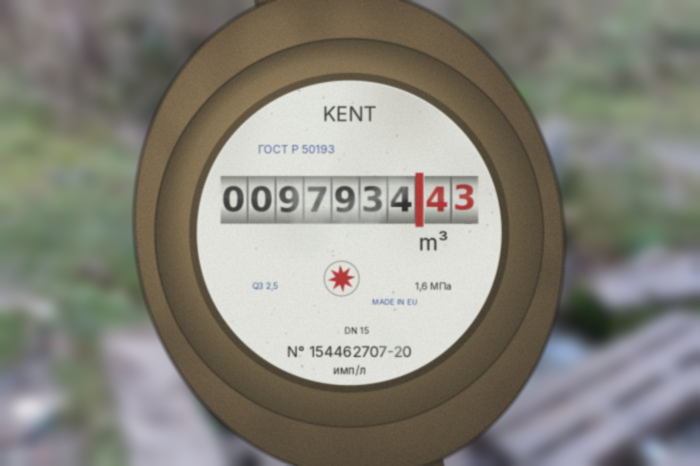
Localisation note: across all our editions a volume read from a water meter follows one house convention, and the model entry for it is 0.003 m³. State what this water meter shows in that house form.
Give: 97934.43 m³
